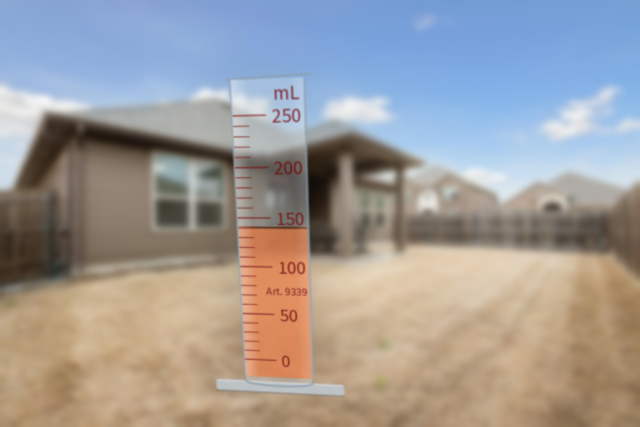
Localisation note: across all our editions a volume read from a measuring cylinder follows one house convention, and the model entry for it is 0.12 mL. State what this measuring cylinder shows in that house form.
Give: 140 mL
